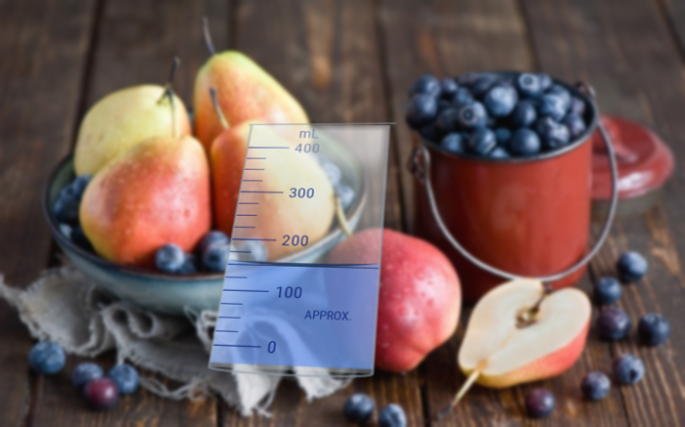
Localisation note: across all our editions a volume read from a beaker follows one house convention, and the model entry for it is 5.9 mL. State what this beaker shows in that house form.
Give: 150 mL
